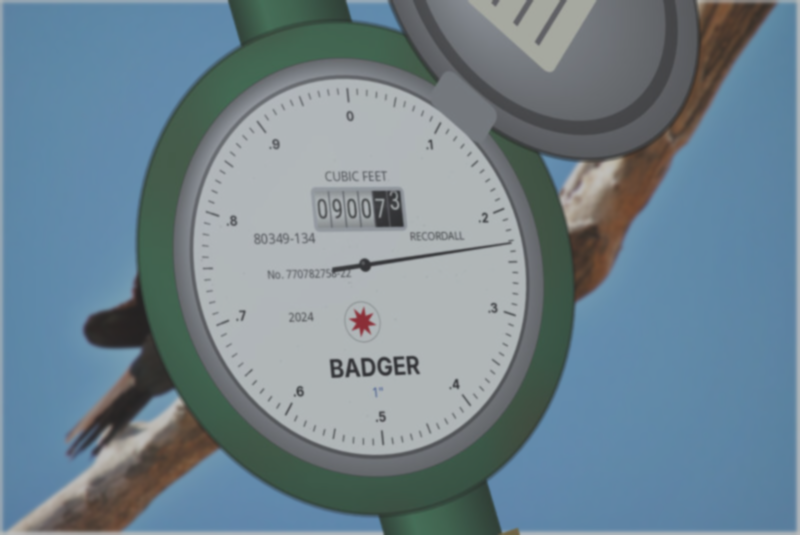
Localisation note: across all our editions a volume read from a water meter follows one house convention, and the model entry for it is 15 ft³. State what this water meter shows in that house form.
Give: 90073.23 ft³
